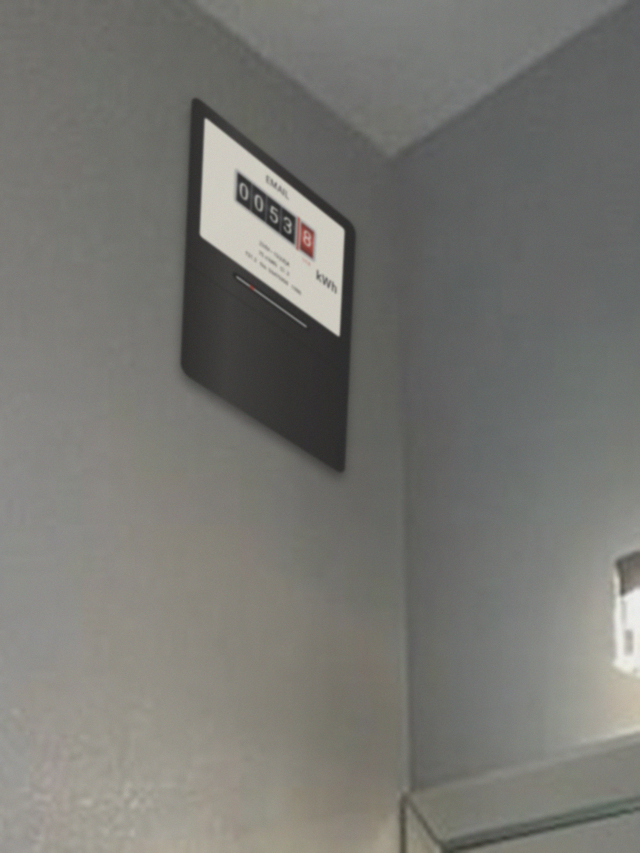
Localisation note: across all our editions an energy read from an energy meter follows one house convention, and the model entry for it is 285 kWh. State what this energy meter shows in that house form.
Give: 53.8 kWh
